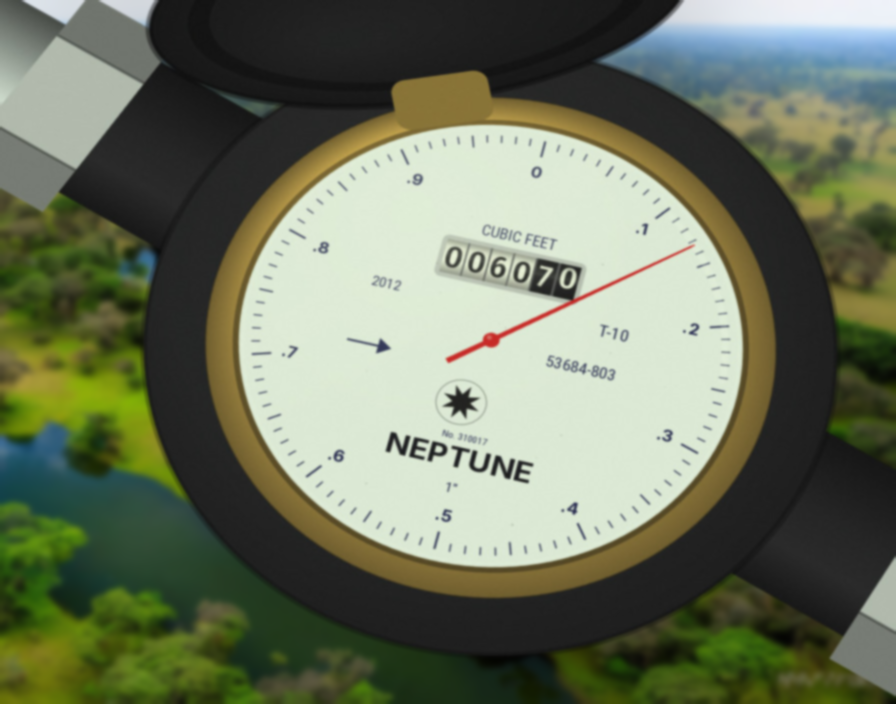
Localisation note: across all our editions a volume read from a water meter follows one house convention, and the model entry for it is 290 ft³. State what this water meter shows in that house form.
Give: 6070.13 ft³
